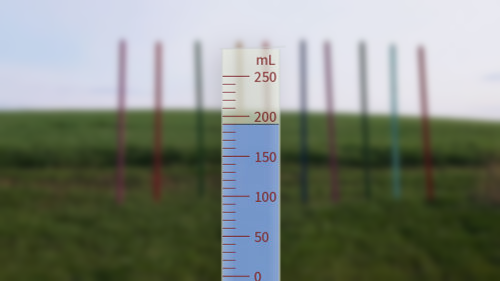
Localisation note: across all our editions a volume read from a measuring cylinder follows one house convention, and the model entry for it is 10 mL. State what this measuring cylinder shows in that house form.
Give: 190 mL
